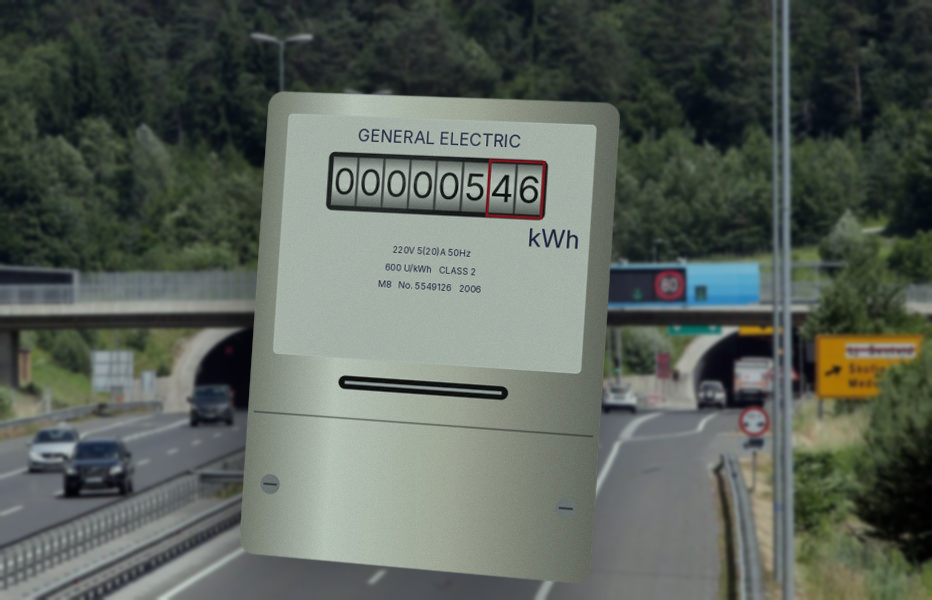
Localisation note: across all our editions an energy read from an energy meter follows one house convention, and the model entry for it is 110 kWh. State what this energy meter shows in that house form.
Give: 5.46 kWh
